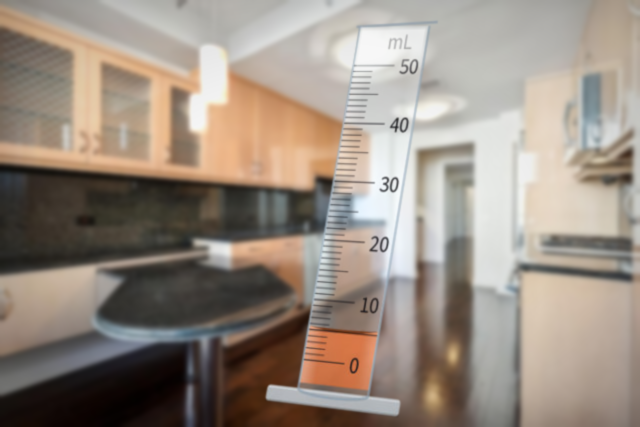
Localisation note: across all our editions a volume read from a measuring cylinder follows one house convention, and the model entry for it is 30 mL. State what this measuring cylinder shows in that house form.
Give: 5 mL
